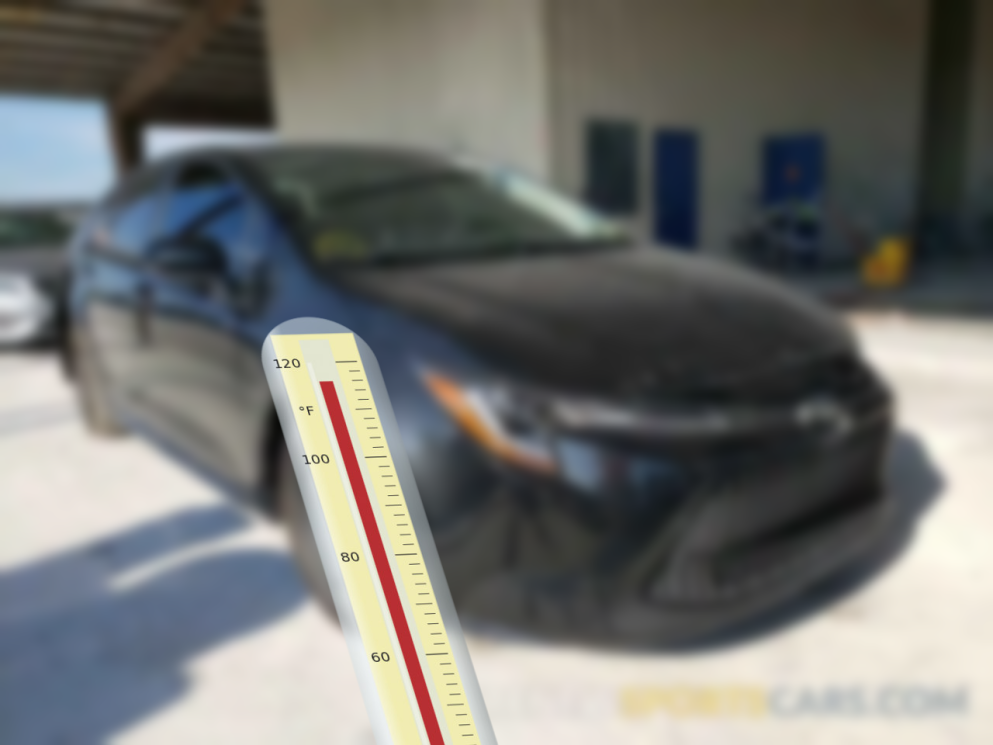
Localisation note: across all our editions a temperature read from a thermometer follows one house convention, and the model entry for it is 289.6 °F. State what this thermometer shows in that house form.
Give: 116 °F
